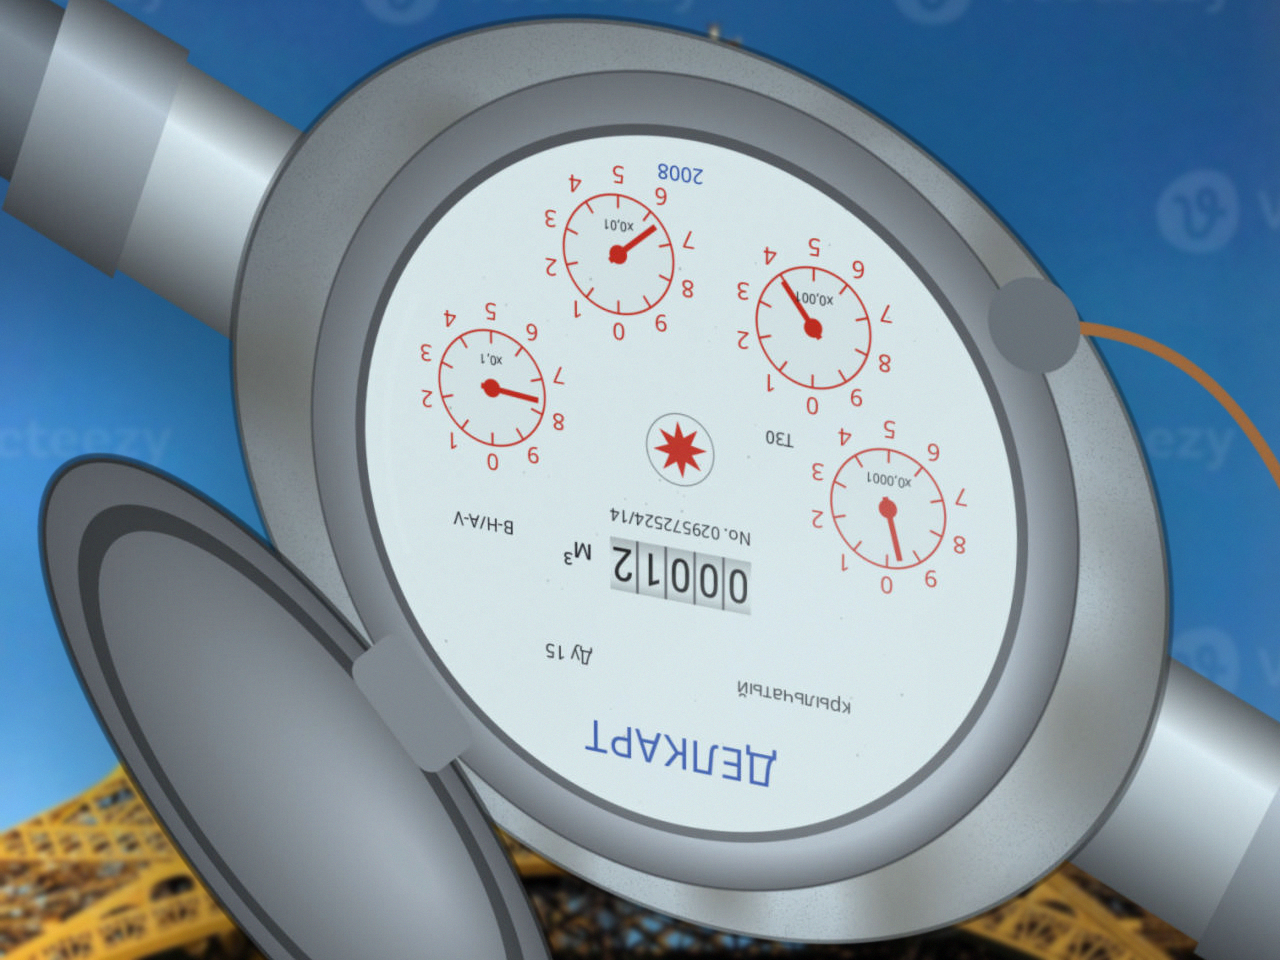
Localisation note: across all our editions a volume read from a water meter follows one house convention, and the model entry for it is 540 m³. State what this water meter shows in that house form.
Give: 12.7639 m³
